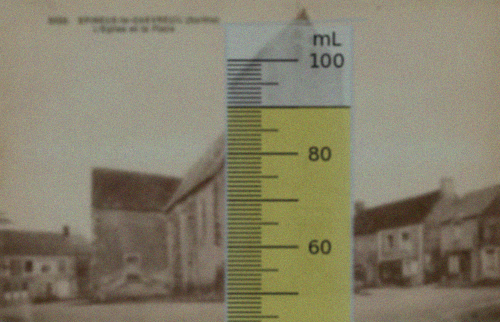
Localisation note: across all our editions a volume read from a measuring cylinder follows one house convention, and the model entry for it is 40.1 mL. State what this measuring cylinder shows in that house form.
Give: 90 mL
